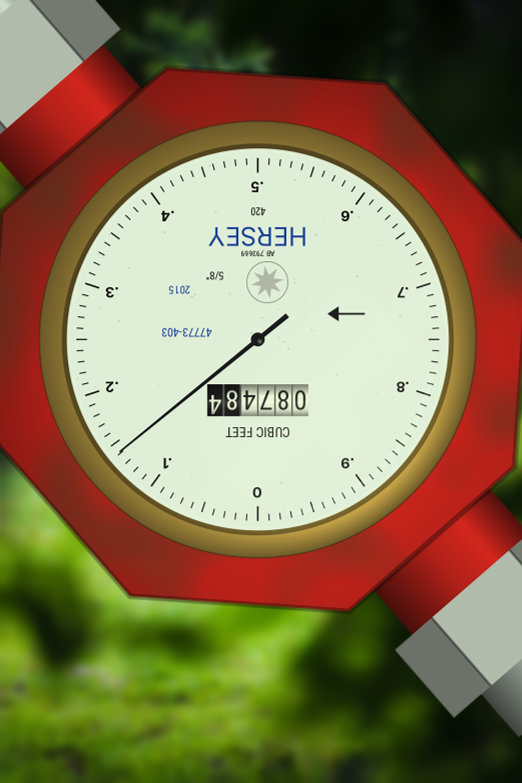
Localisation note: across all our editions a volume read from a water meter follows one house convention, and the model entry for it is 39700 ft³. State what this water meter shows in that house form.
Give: 87484.14 ft³
